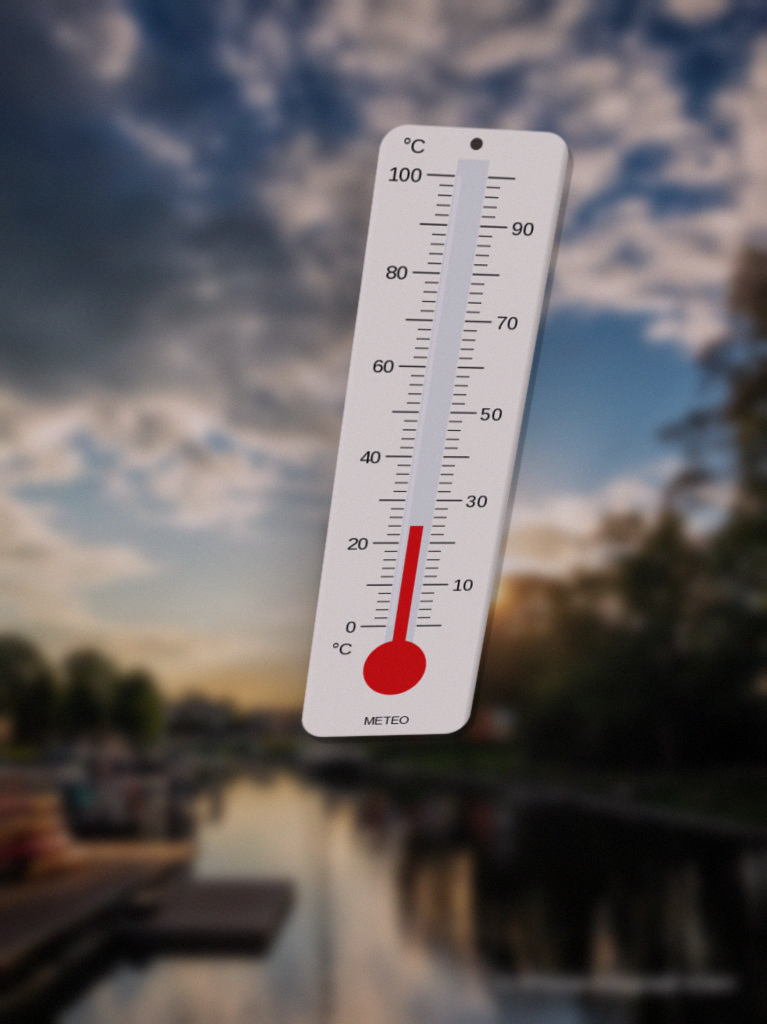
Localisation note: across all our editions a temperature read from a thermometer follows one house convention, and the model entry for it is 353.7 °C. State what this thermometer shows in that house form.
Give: 24 °C
